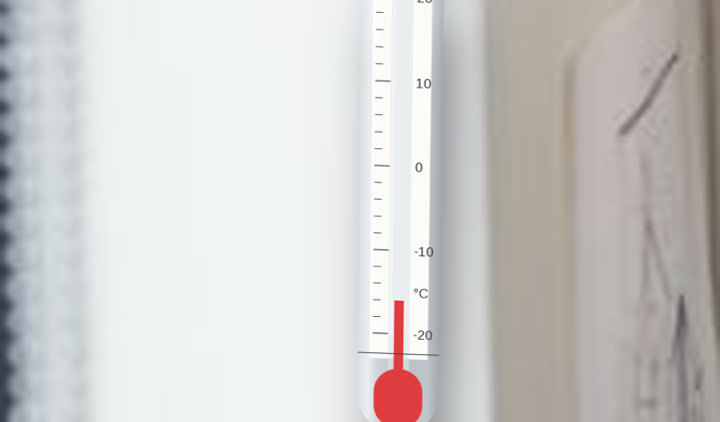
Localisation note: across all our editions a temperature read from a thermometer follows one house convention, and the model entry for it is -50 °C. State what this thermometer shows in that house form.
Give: -16 °C
